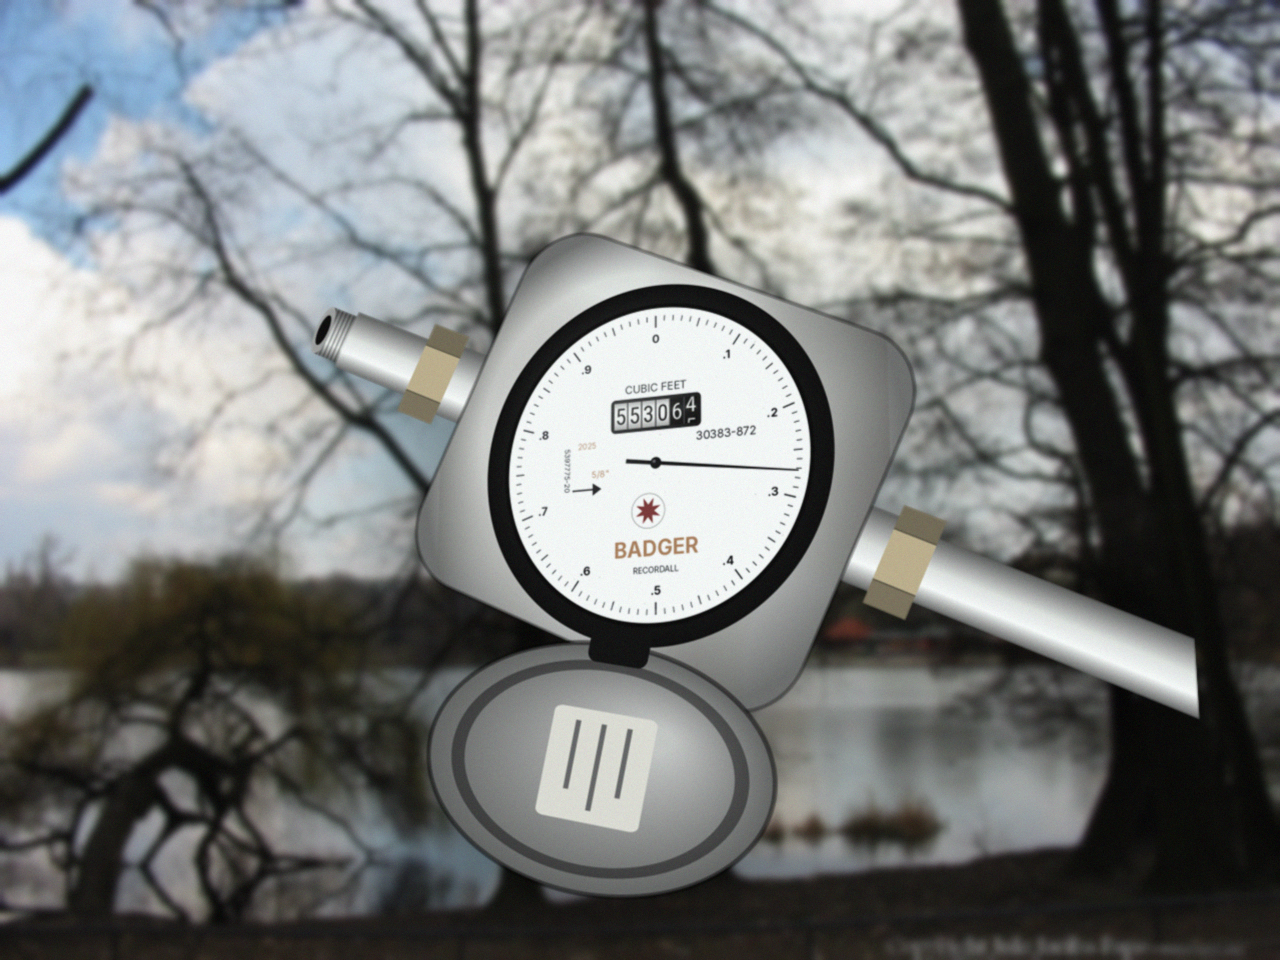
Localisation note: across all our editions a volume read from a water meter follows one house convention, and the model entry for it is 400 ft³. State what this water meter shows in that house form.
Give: 553064.27 ft³
